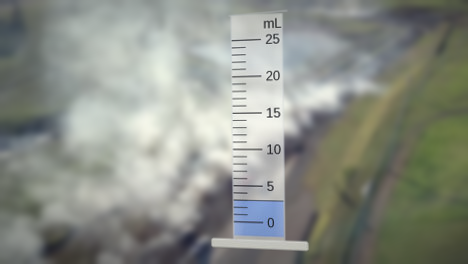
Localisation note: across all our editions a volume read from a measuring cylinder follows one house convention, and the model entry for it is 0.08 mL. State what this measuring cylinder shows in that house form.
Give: 3 mL
